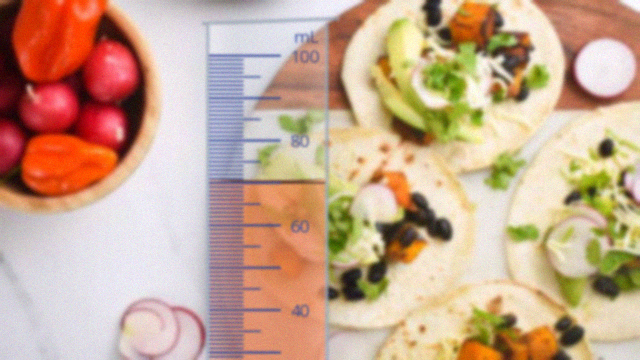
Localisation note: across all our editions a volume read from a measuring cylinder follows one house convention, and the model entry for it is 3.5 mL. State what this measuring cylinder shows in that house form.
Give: 70 mL
